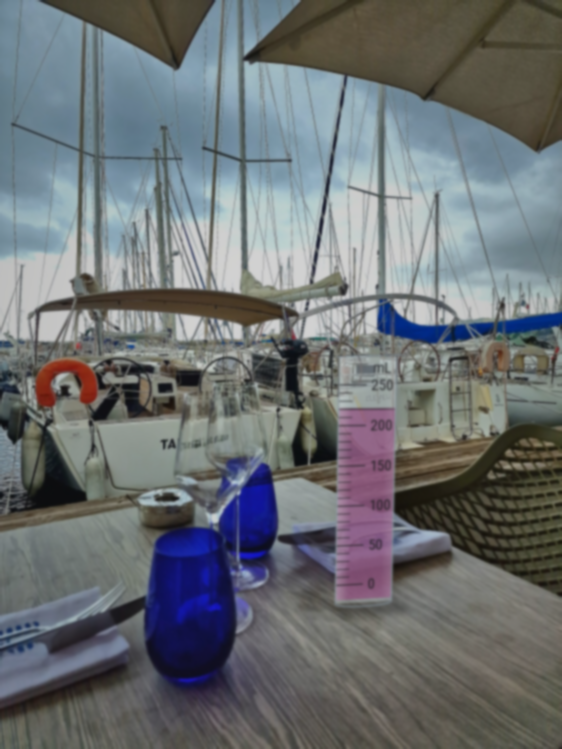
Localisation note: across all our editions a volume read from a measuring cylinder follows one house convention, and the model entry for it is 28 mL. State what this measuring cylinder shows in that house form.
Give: 220 mL
